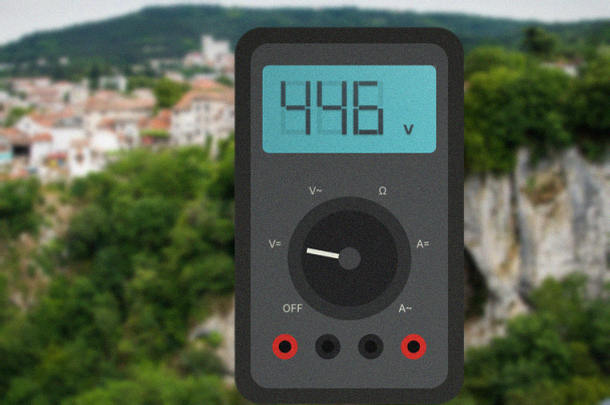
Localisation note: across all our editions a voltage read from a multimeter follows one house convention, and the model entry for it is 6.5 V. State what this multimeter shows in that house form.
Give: 446 V
